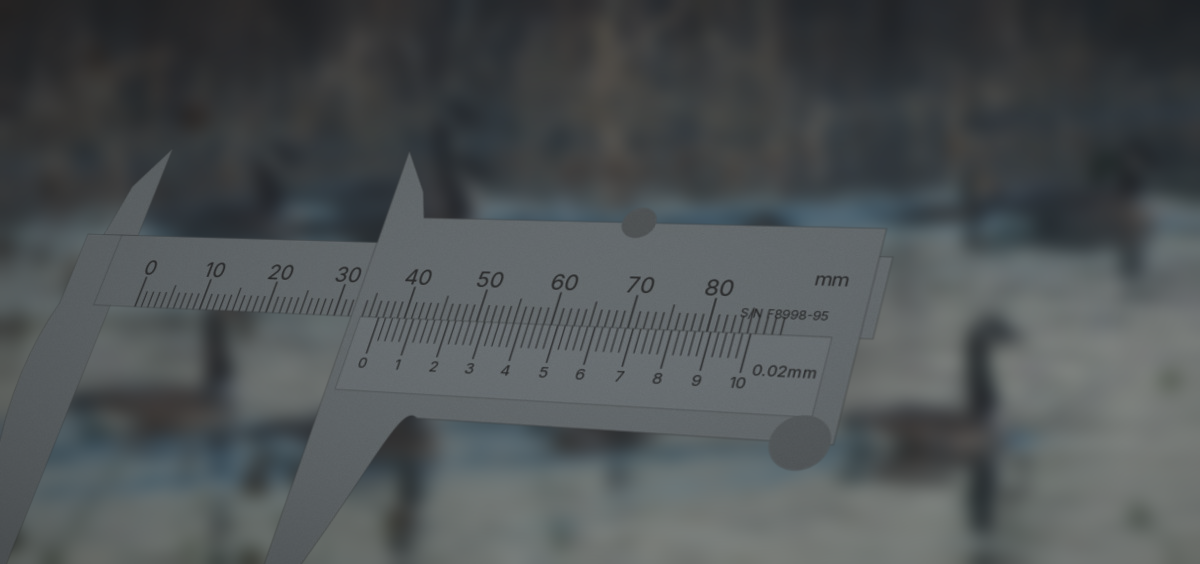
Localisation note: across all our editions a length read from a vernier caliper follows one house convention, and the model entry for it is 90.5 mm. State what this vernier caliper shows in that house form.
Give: 36.4 mm
